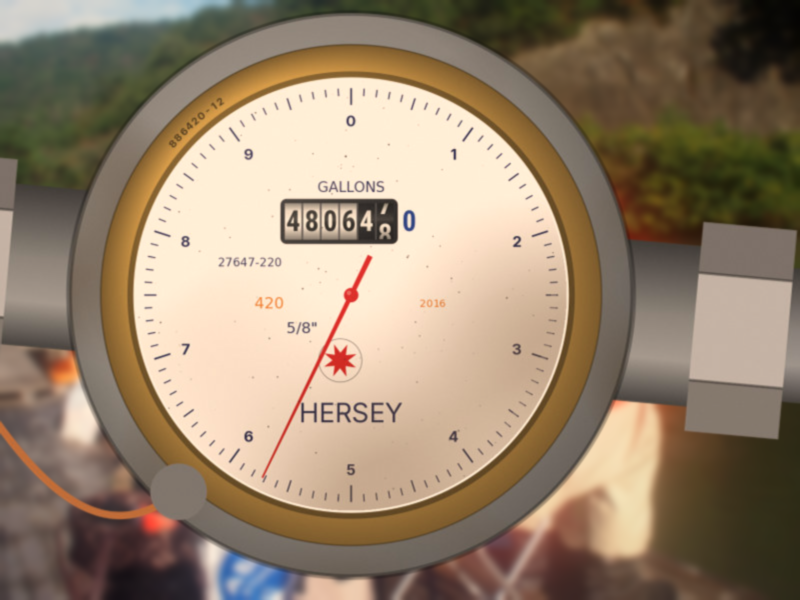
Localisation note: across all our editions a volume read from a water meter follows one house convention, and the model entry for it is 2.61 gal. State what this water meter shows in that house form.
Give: 4806475.7 gal
